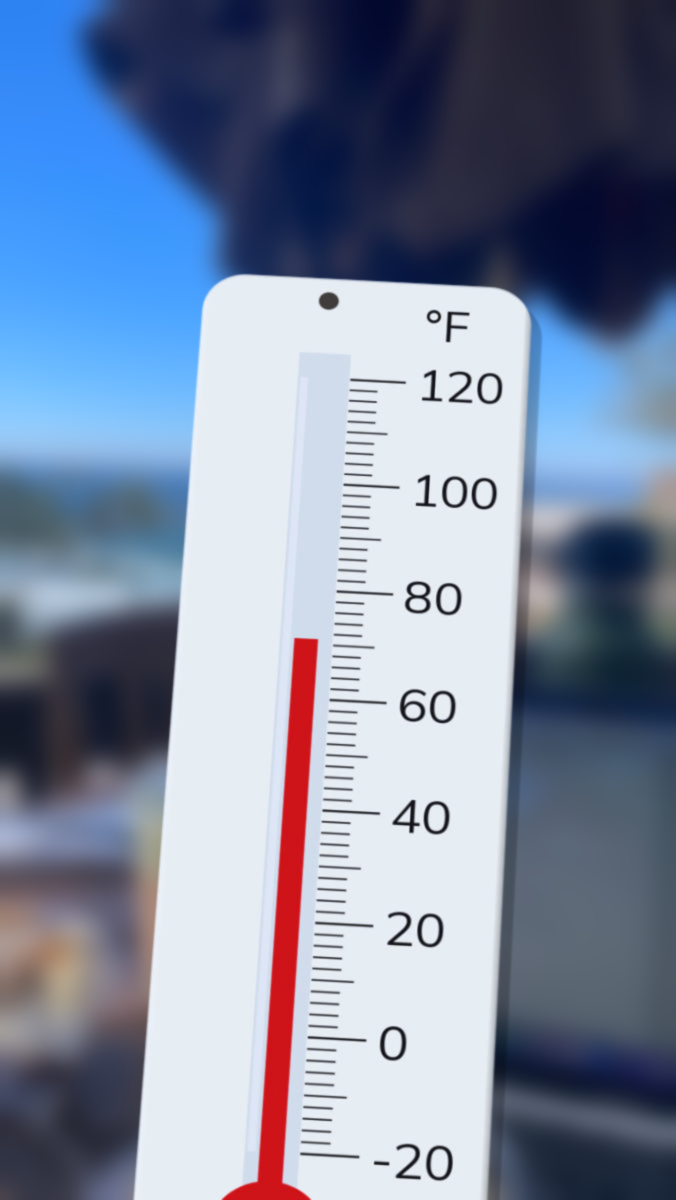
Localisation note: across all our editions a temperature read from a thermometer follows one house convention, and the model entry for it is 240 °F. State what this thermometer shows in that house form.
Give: 71 °F
